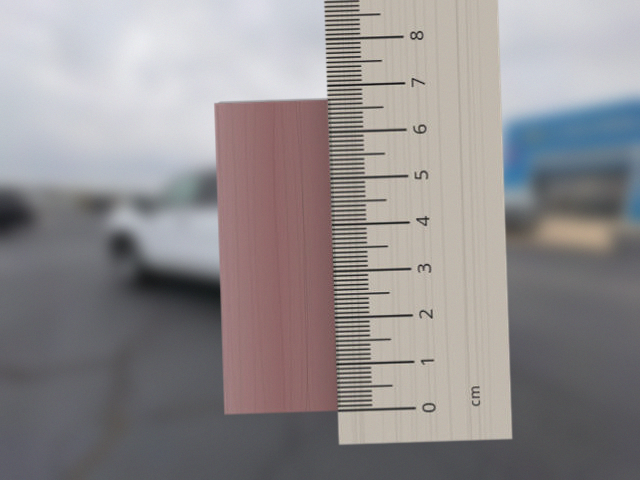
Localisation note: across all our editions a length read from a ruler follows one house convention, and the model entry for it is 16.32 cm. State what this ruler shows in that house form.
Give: 6.7 cm
